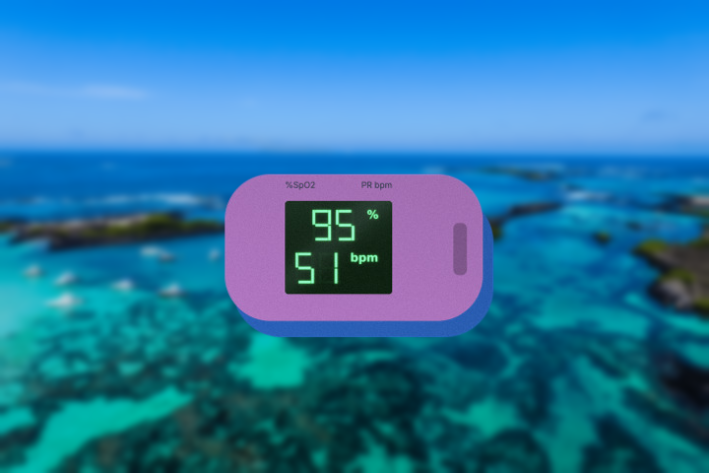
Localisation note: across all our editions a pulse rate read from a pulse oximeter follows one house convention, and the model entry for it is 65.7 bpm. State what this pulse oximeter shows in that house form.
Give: 51 bpm
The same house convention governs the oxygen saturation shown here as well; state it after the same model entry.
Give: 95 %
